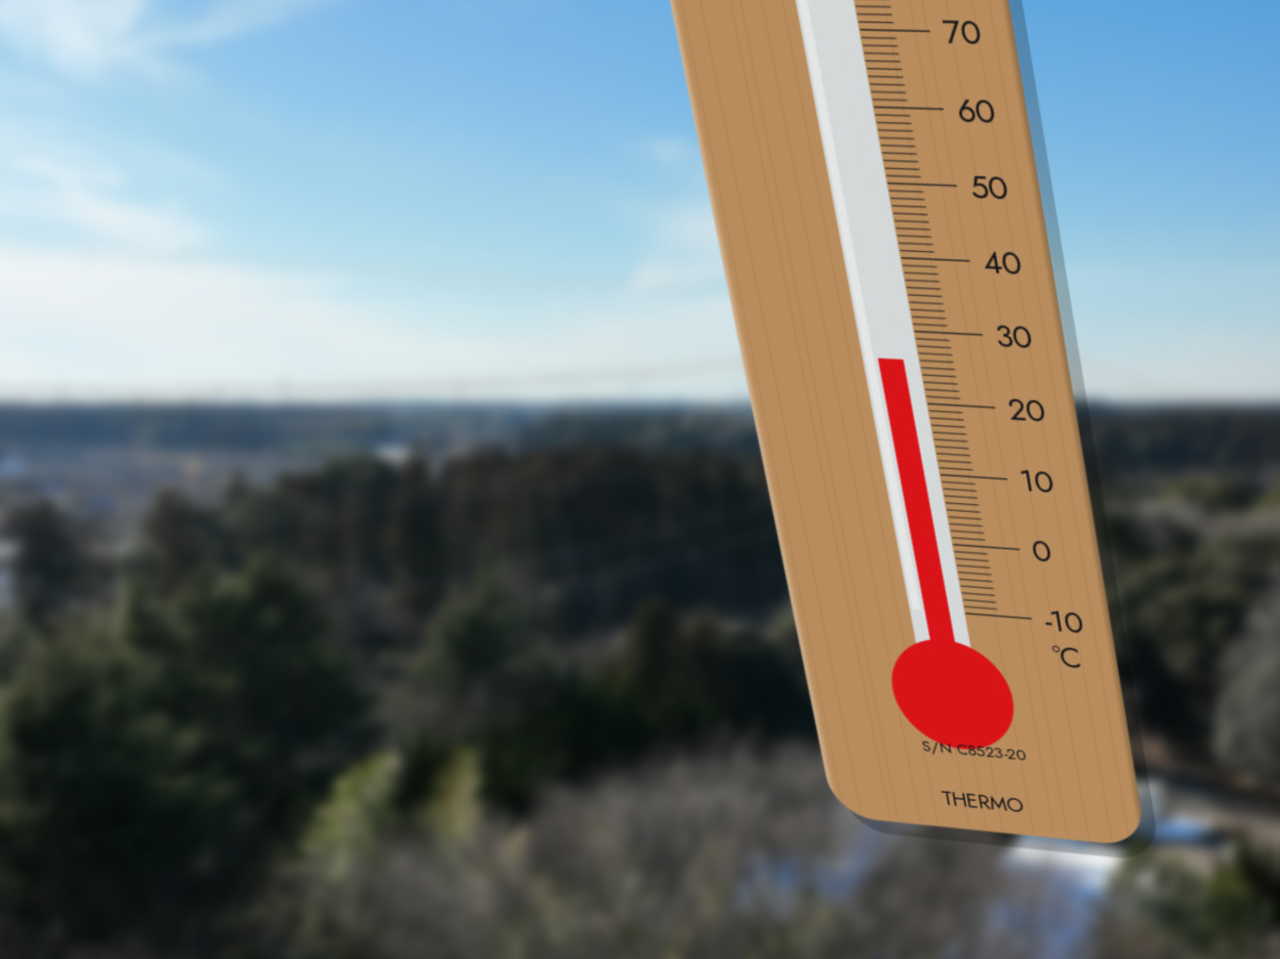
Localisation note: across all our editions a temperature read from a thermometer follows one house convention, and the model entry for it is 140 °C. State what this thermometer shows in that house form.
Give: 26 °C
